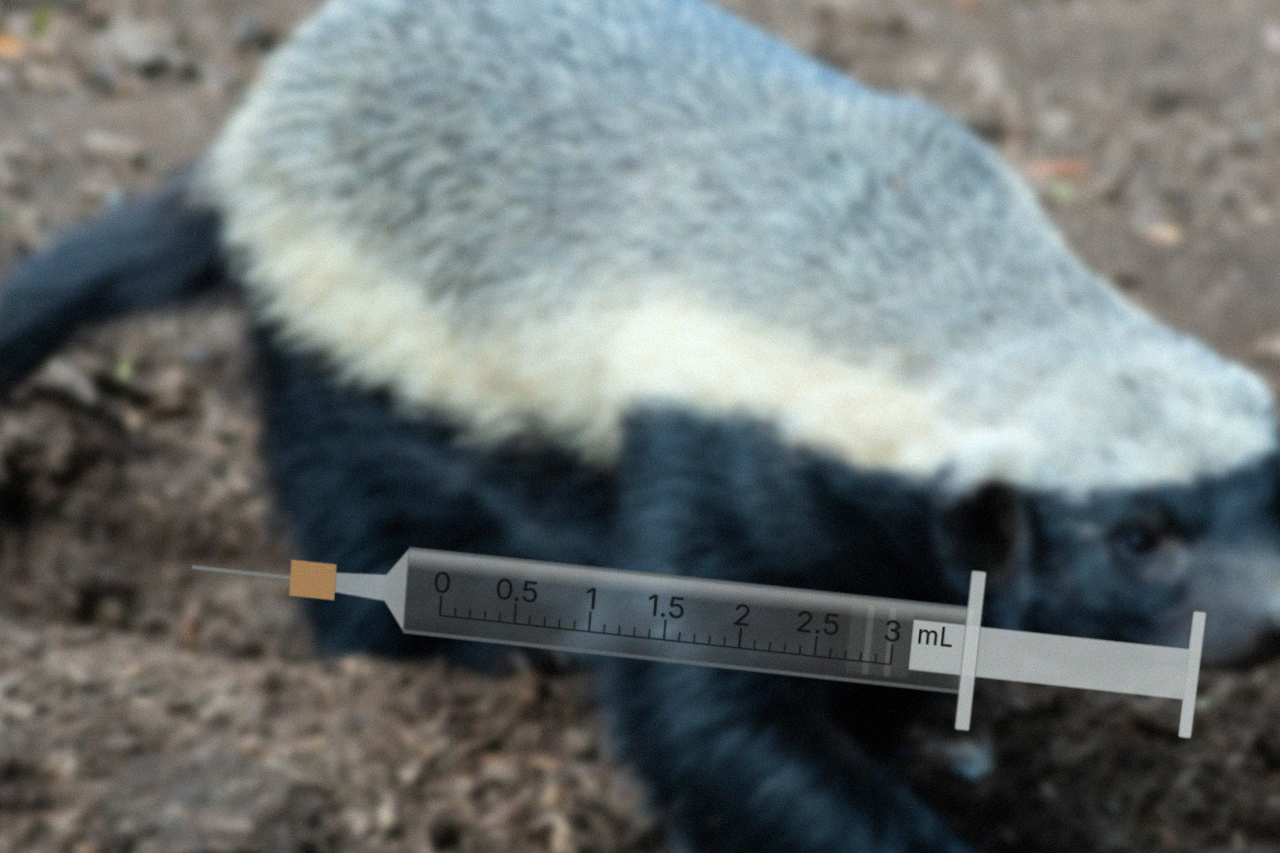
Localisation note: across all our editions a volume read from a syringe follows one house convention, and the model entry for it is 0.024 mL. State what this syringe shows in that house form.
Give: 2.7 mL
